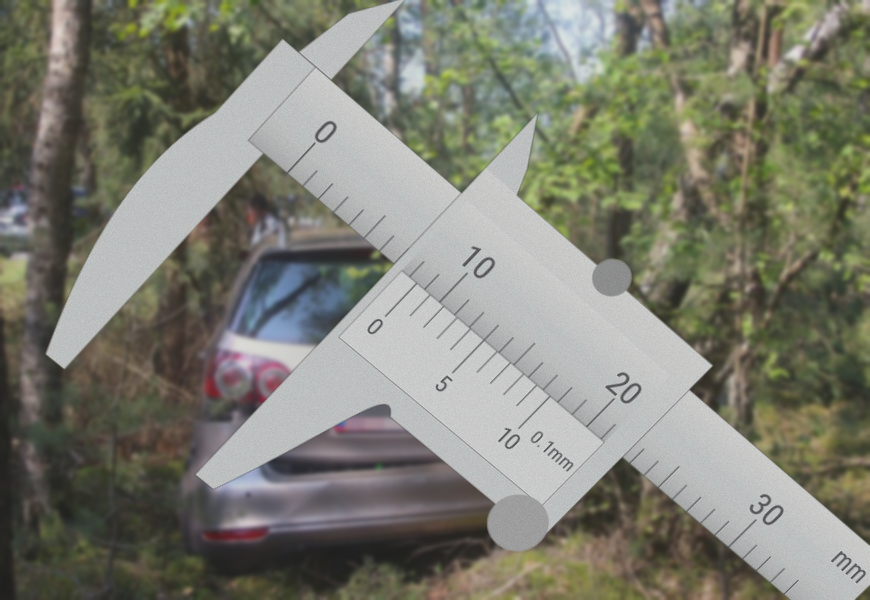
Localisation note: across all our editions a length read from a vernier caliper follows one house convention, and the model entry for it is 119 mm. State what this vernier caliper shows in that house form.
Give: 8.5 mm
